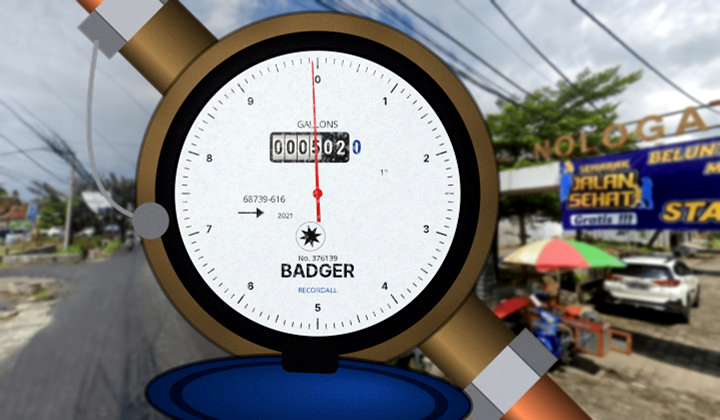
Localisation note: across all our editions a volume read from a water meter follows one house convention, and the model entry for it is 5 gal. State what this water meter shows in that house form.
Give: 5019.9 gal
